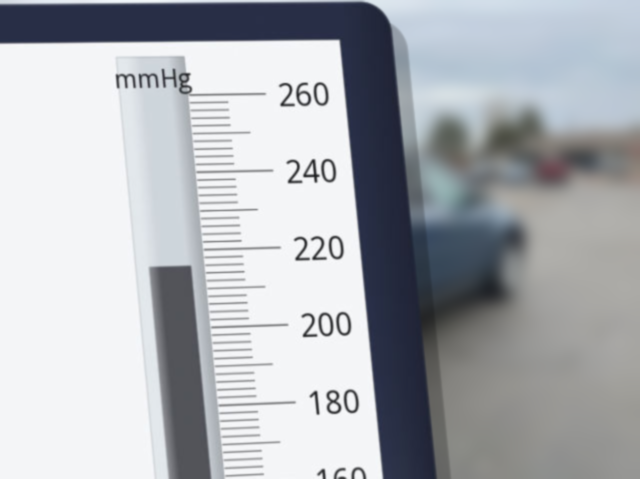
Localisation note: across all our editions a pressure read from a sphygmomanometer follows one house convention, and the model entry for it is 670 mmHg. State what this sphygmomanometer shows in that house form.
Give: 216 mmHg
